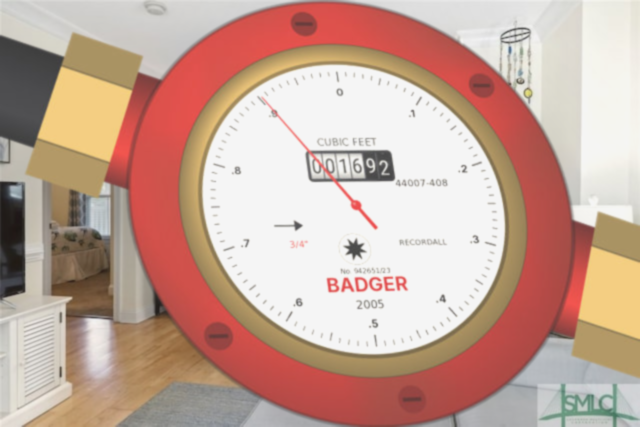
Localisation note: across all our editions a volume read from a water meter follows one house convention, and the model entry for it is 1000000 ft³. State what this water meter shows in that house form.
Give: 1691.90 ft³
